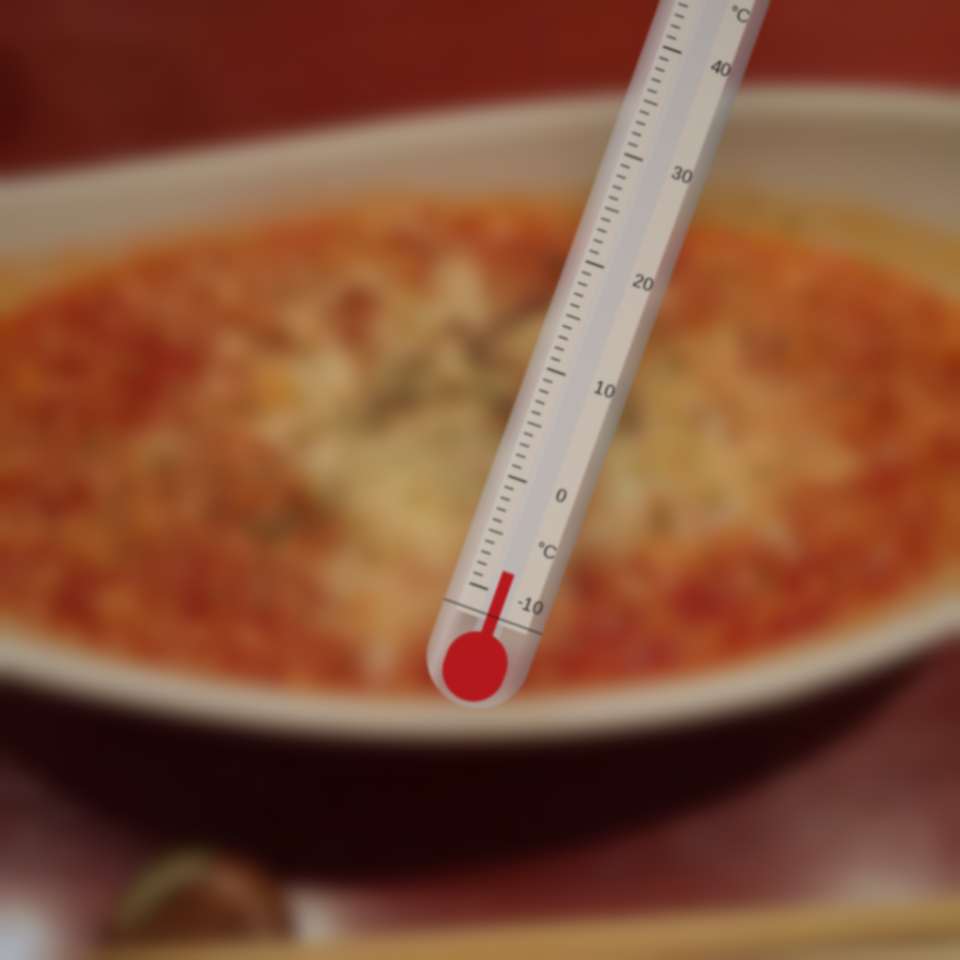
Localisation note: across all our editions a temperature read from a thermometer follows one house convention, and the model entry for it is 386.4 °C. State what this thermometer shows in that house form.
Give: -8 °C
